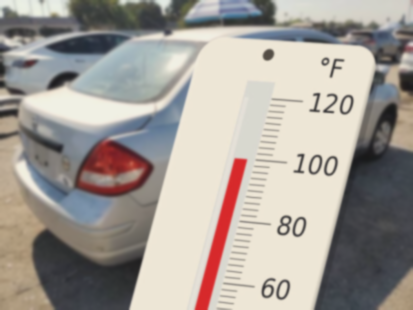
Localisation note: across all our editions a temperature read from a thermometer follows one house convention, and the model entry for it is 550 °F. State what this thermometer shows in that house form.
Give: 100 °F
